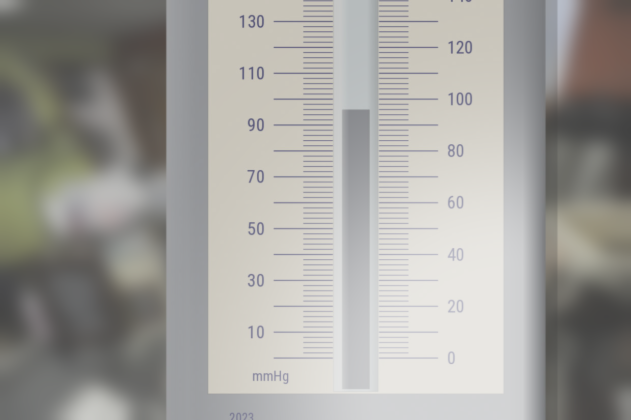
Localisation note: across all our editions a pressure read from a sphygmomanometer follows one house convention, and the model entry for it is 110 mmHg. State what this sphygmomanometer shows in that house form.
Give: 96 mmHg
